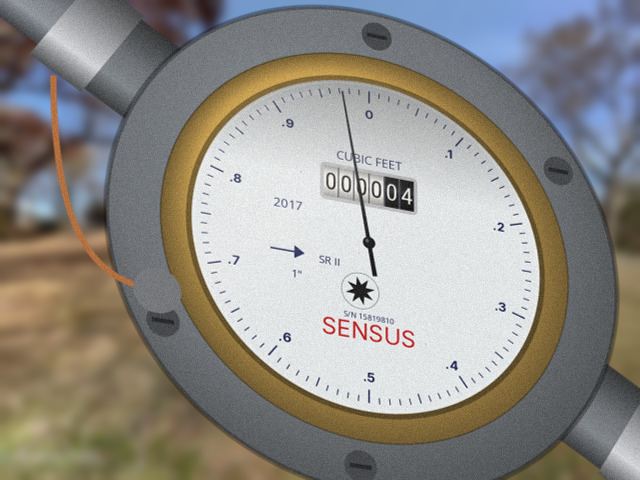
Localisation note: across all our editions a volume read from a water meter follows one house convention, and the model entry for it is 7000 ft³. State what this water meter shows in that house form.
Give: 3.97 ft³
